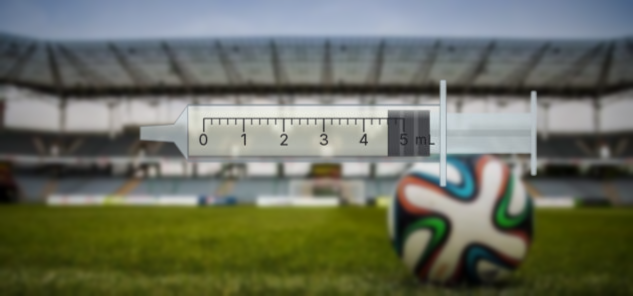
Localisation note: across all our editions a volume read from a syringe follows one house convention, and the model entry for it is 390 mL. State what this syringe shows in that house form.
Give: 4.6 mL
